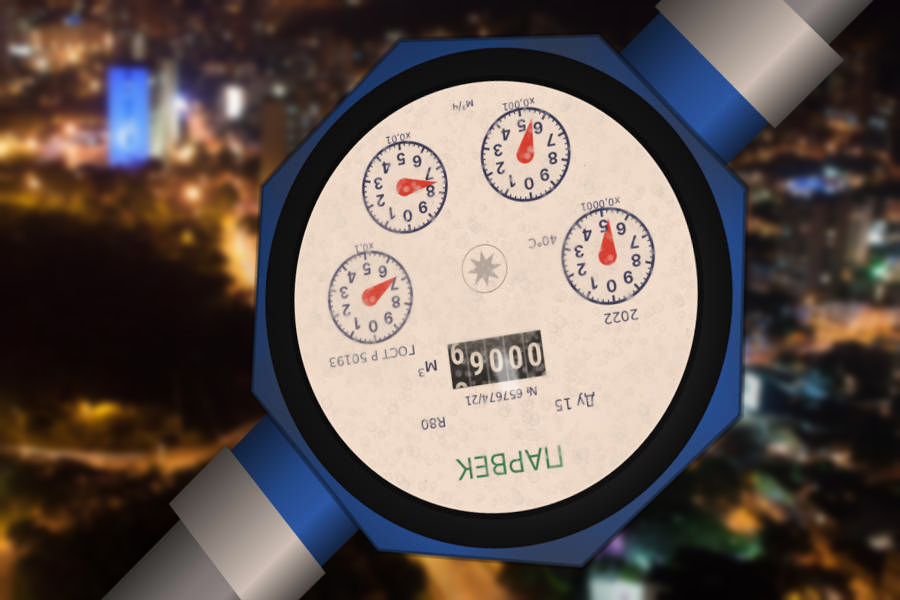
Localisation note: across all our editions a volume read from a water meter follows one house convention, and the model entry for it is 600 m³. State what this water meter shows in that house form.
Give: 68.6755 m³
